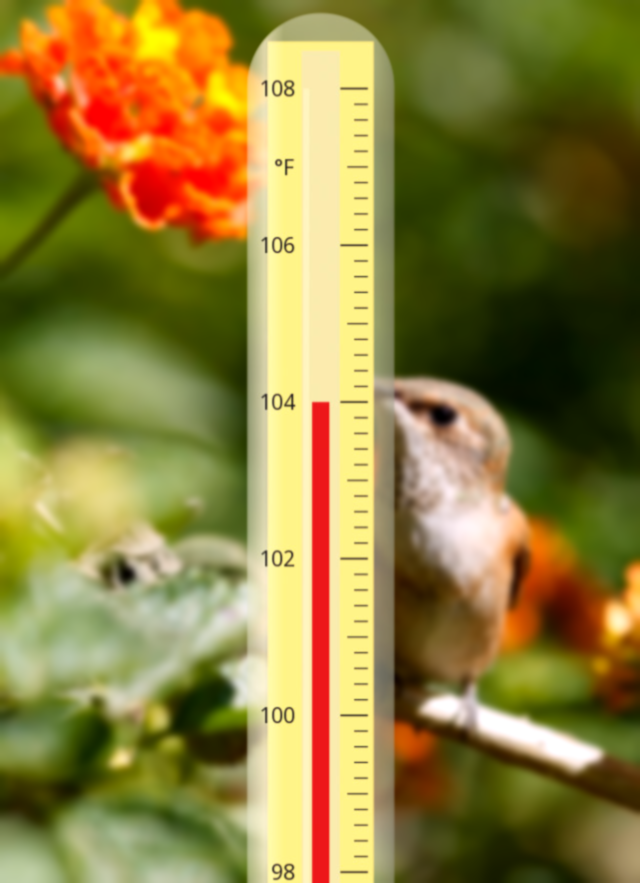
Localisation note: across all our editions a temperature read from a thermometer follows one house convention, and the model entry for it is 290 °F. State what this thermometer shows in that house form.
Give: 104 °F
